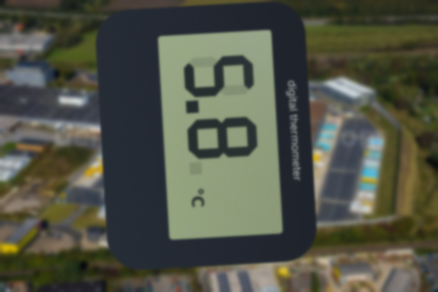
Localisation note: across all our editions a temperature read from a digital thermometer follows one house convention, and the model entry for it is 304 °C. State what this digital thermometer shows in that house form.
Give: 5.8 °C
